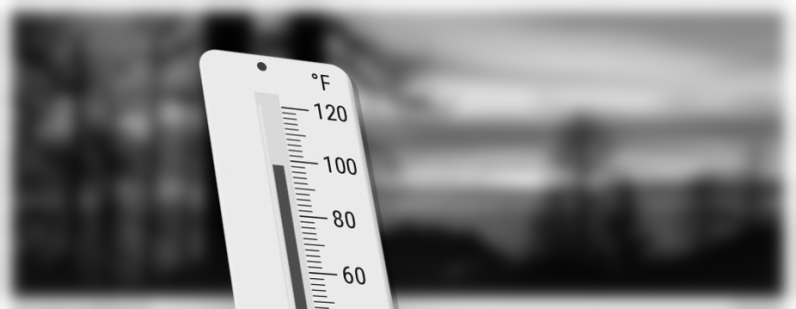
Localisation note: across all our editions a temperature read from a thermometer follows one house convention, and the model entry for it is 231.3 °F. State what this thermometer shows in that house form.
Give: 98 °F
